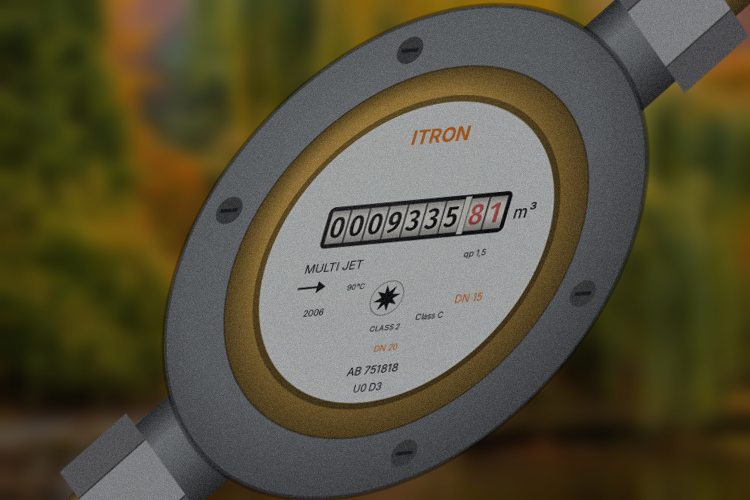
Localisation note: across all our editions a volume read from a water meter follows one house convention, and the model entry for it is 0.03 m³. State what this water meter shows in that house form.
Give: 9335.81 m³
